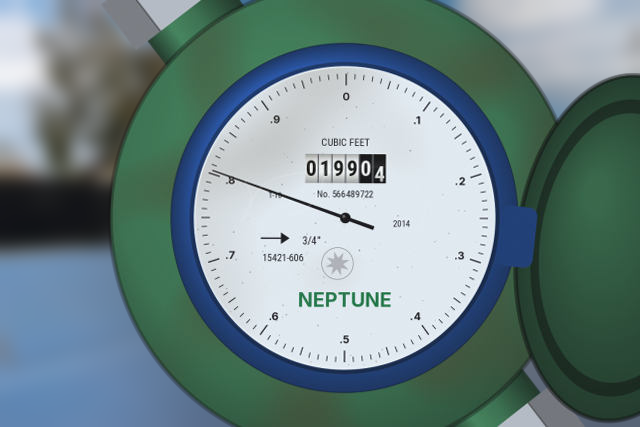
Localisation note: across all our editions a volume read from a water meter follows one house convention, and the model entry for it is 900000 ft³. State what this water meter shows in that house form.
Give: 19903.80 ft³
